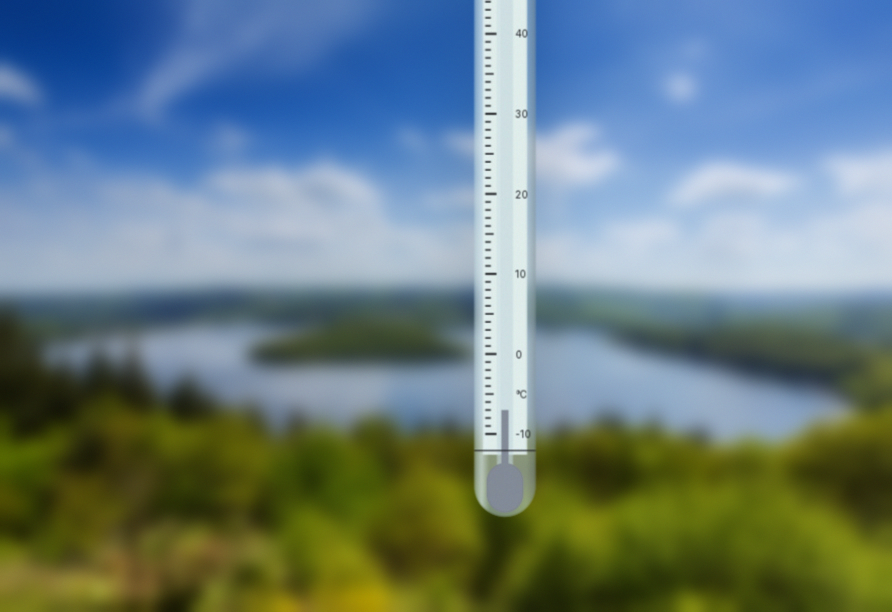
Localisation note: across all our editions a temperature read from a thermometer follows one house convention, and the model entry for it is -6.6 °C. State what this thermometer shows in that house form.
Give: -7 °C
